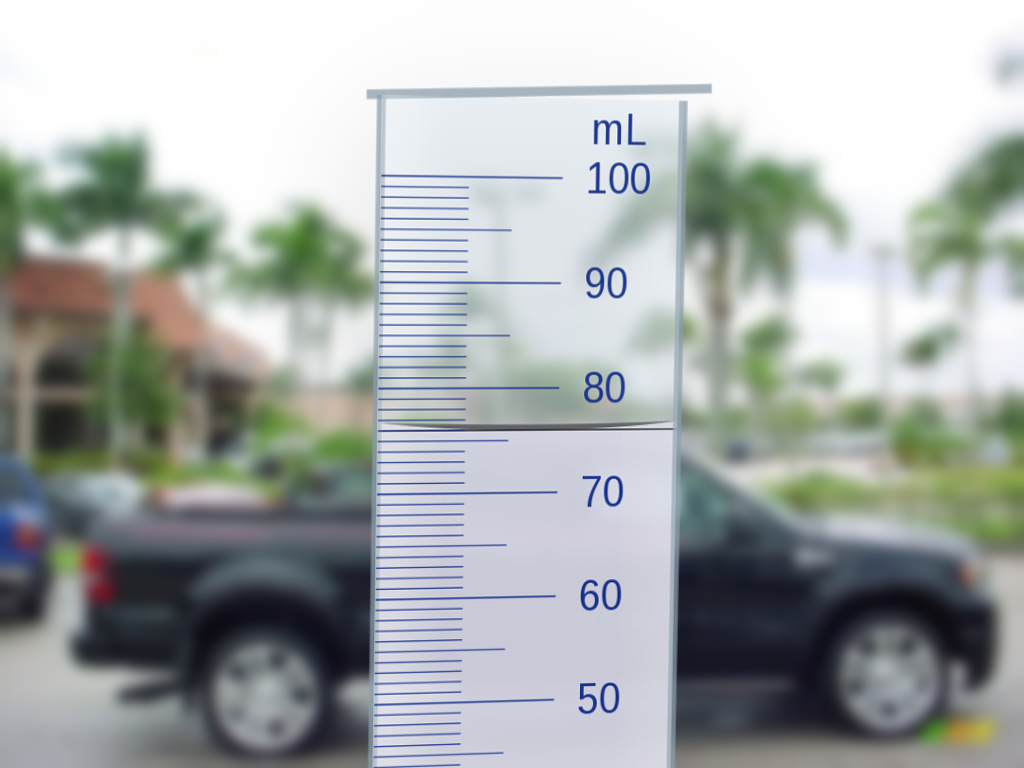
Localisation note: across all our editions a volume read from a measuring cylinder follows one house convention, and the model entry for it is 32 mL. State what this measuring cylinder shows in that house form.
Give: 76 mL
